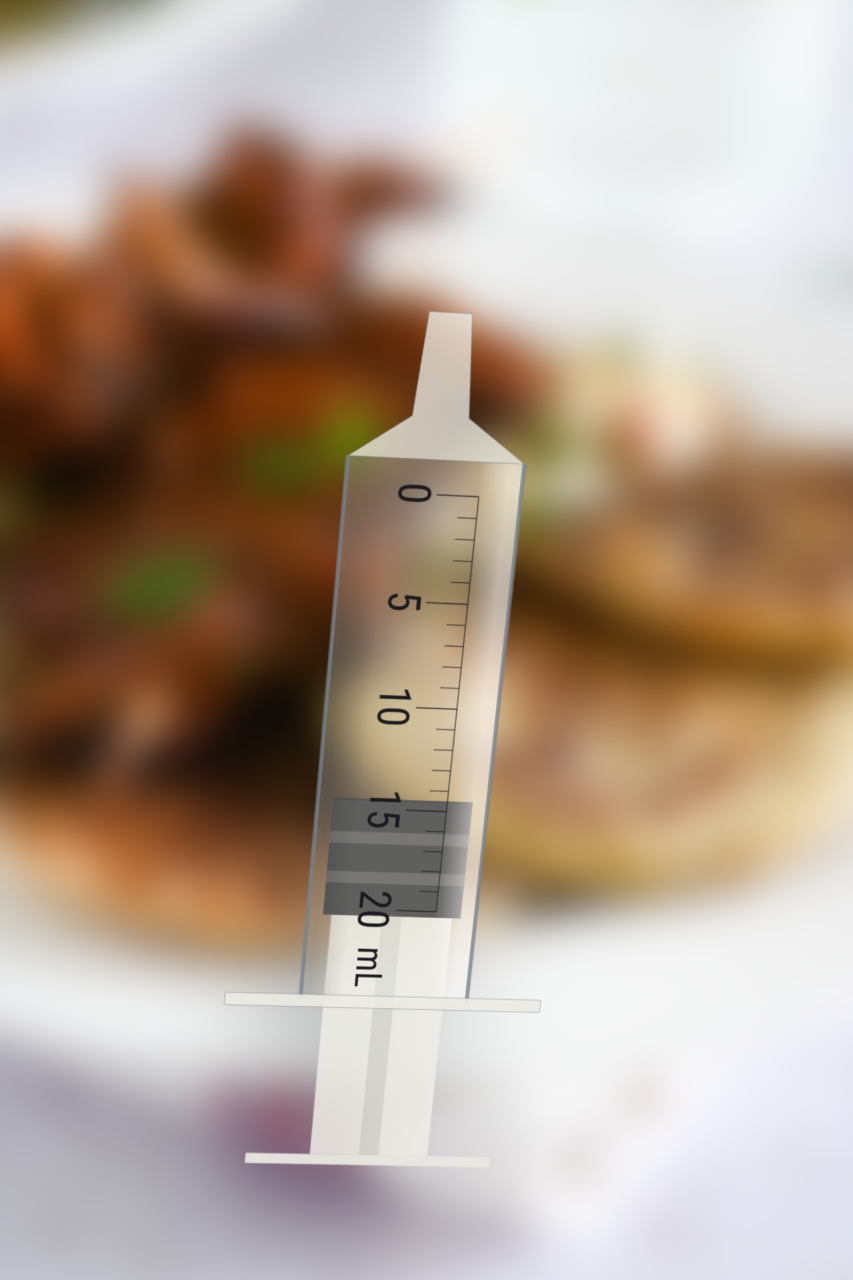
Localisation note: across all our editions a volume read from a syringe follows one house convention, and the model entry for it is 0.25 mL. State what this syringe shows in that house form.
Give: 14.5 mL
